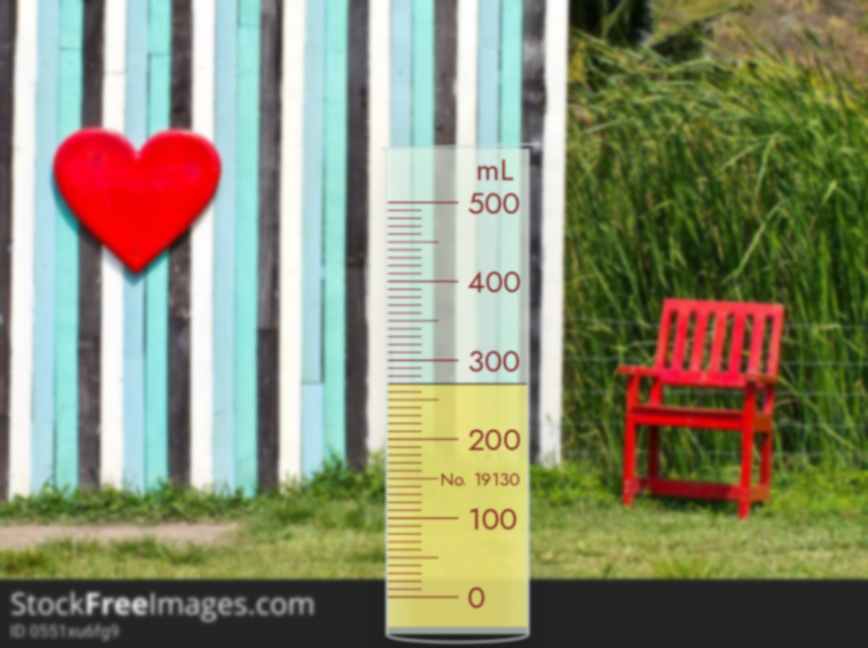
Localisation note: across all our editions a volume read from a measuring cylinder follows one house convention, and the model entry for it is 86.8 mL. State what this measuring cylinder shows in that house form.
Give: 270 mL
